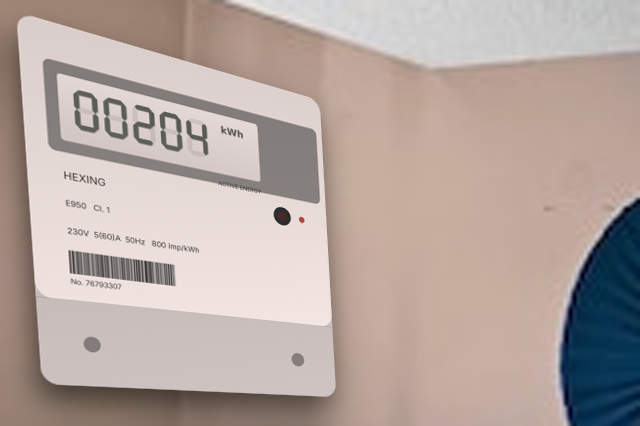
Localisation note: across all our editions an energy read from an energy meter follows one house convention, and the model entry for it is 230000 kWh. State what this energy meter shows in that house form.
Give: 204 kWh
